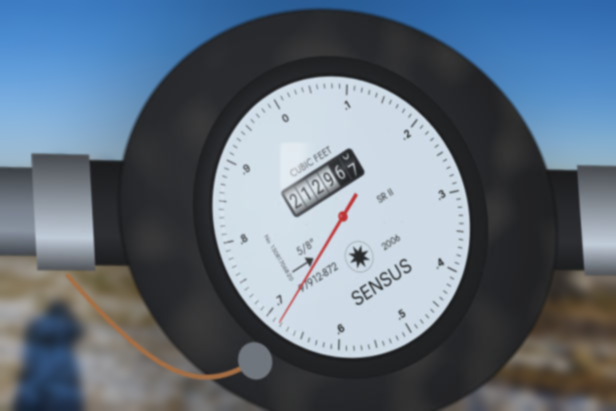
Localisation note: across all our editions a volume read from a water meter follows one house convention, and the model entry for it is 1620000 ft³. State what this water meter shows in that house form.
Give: 212966.68 ft³
